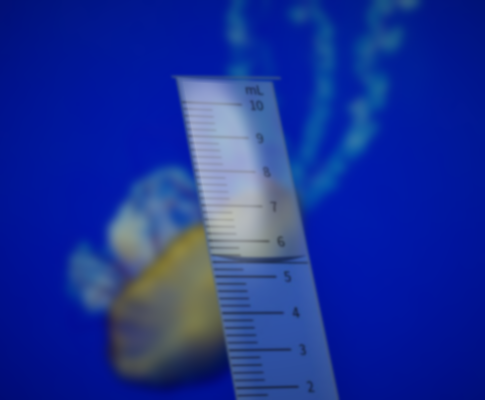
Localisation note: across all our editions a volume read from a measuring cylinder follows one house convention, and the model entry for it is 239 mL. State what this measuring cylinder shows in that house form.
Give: 5.4 mL
